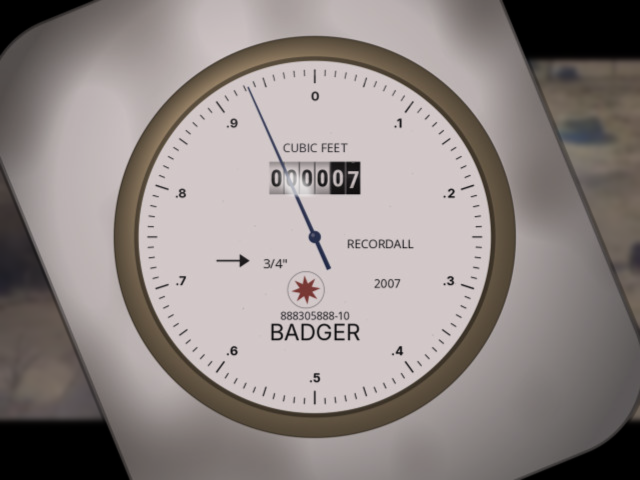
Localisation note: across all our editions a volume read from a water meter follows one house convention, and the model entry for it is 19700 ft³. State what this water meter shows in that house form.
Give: 6.93 ft³
